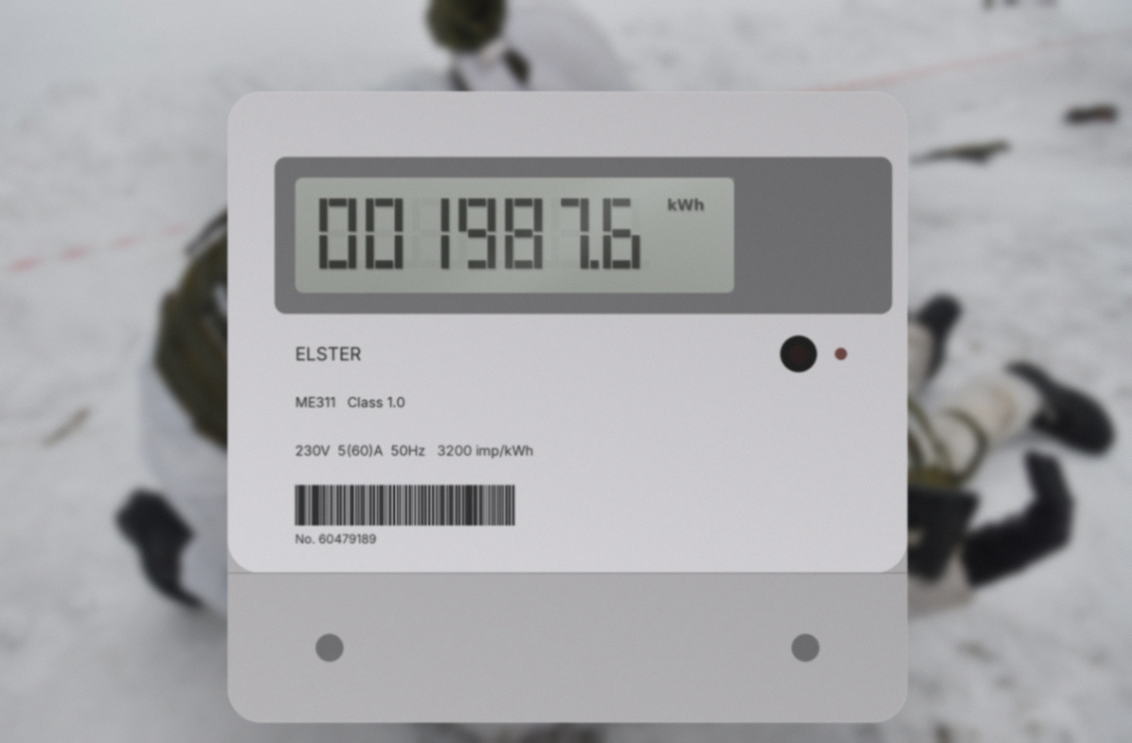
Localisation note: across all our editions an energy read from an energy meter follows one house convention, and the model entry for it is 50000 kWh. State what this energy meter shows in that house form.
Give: 1987.6 kWh
